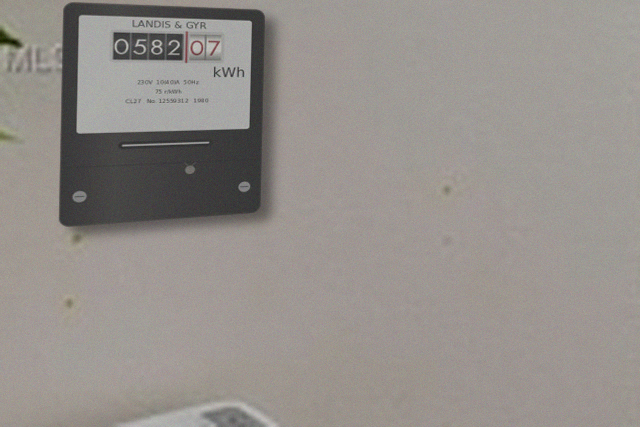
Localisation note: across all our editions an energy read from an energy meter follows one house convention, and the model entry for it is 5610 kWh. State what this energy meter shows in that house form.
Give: 582.07 kWh
